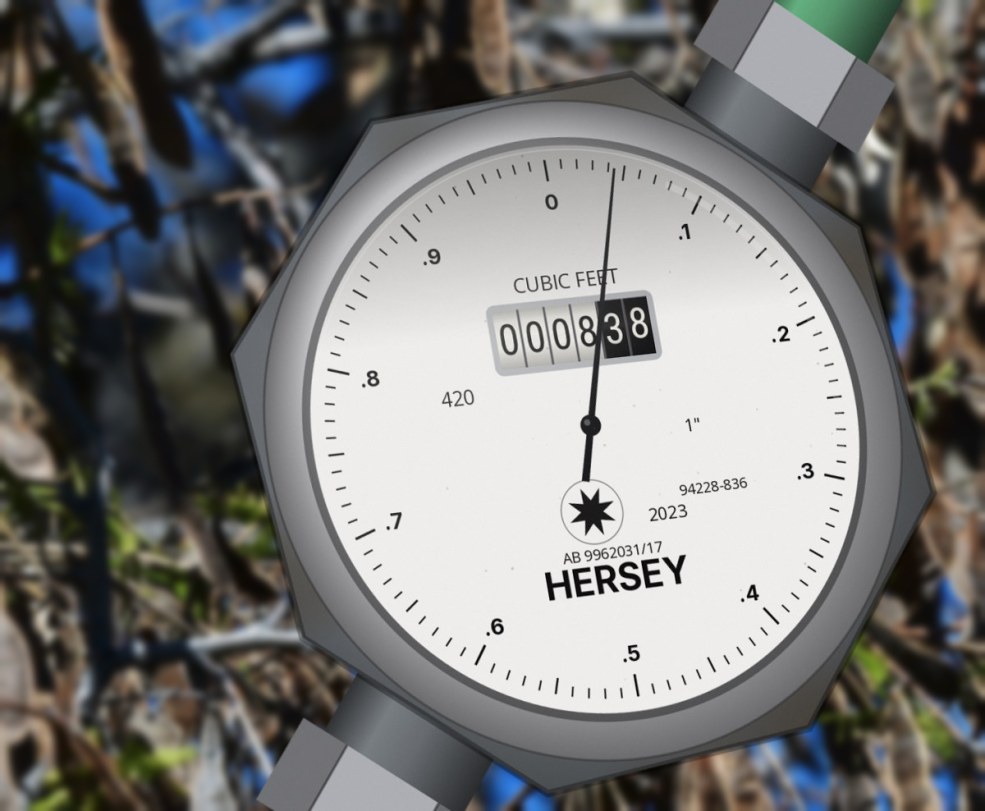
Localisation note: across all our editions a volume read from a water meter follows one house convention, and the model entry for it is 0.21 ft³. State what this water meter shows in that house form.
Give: 838.04 ft³
